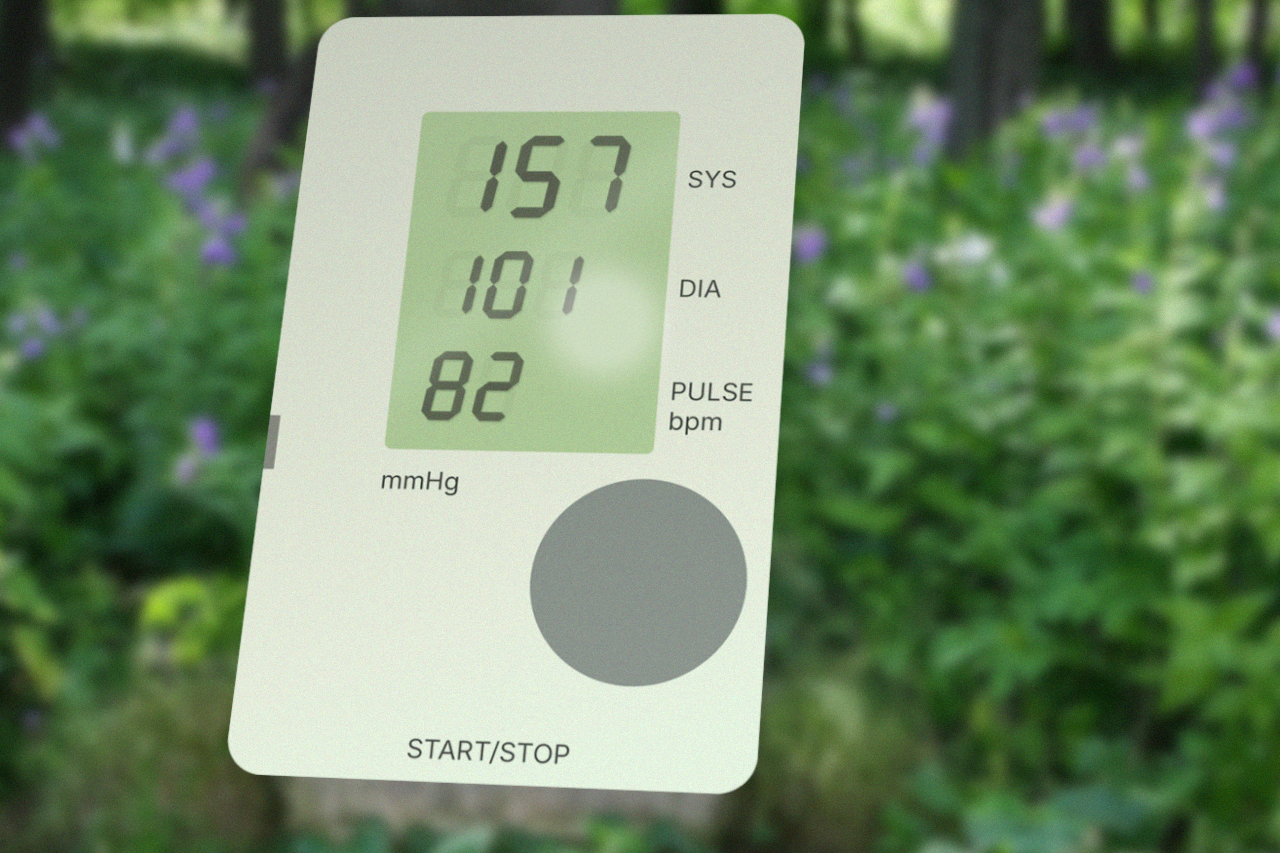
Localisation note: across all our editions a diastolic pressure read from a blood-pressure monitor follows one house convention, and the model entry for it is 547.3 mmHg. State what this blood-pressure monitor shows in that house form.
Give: 101 mmHg
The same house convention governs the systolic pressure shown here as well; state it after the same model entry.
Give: 157 mmHg
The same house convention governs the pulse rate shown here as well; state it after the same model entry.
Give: 82 bpm
